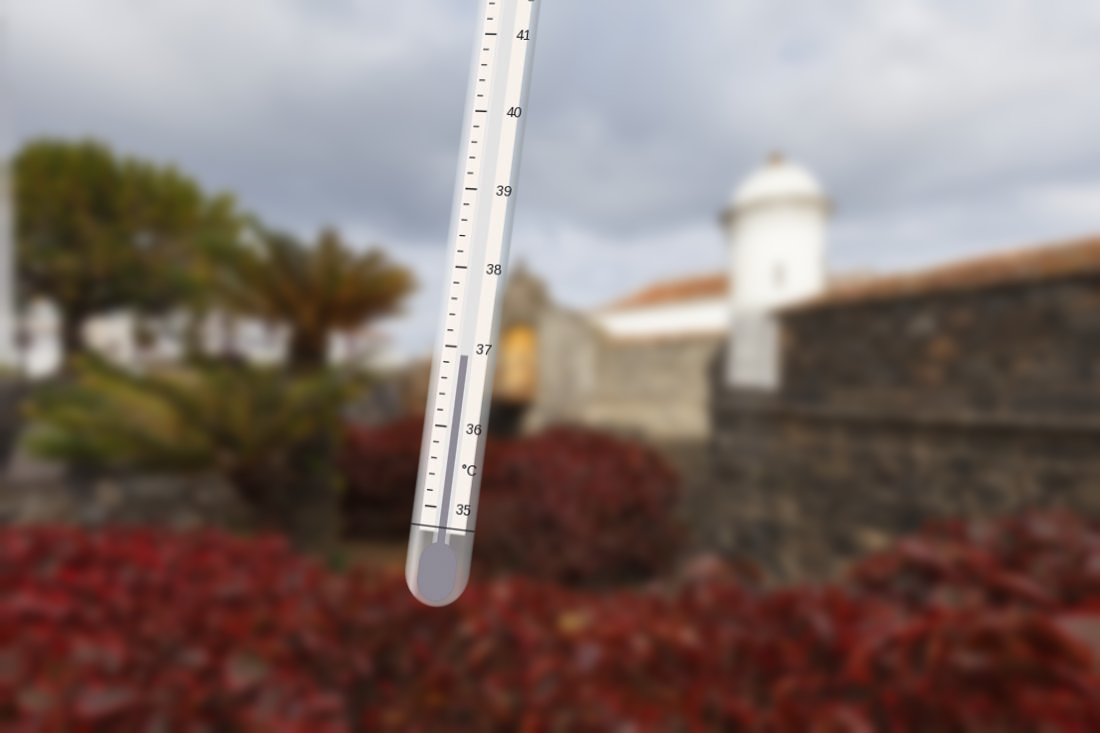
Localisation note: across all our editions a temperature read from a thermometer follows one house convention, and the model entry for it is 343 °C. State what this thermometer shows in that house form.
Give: 36.9 °C
